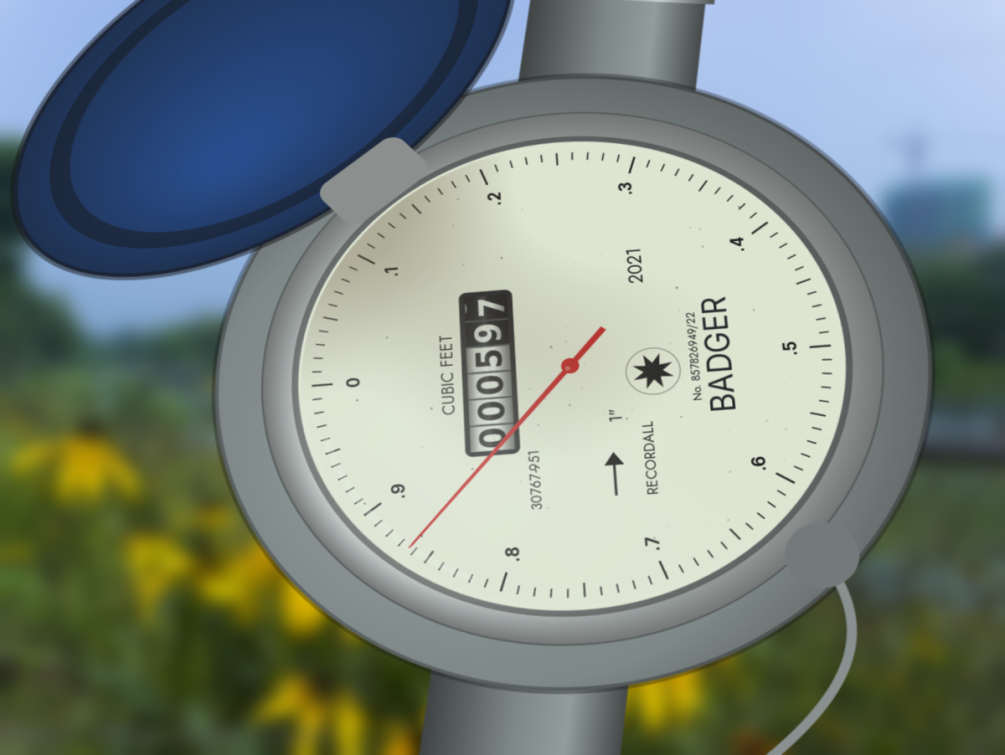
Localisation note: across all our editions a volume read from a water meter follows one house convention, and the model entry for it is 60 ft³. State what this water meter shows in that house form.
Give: 596.86 ft³
